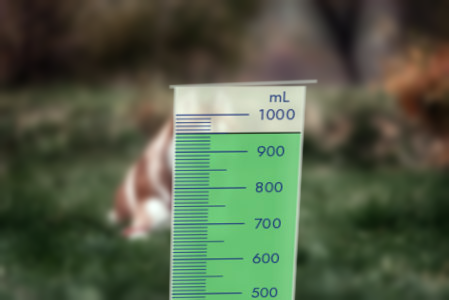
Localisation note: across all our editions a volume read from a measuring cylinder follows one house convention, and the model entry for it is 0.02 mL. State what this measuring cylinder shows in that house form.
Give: 950 mL
